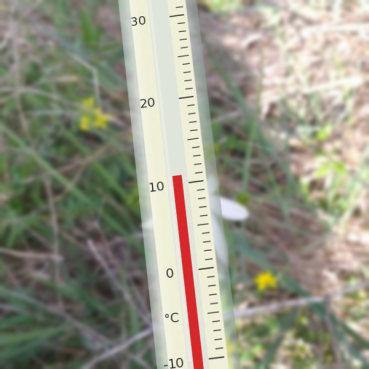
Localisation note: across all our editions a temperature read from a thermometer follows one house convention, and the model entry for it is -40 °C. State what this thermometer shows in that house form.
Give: 11 °C
